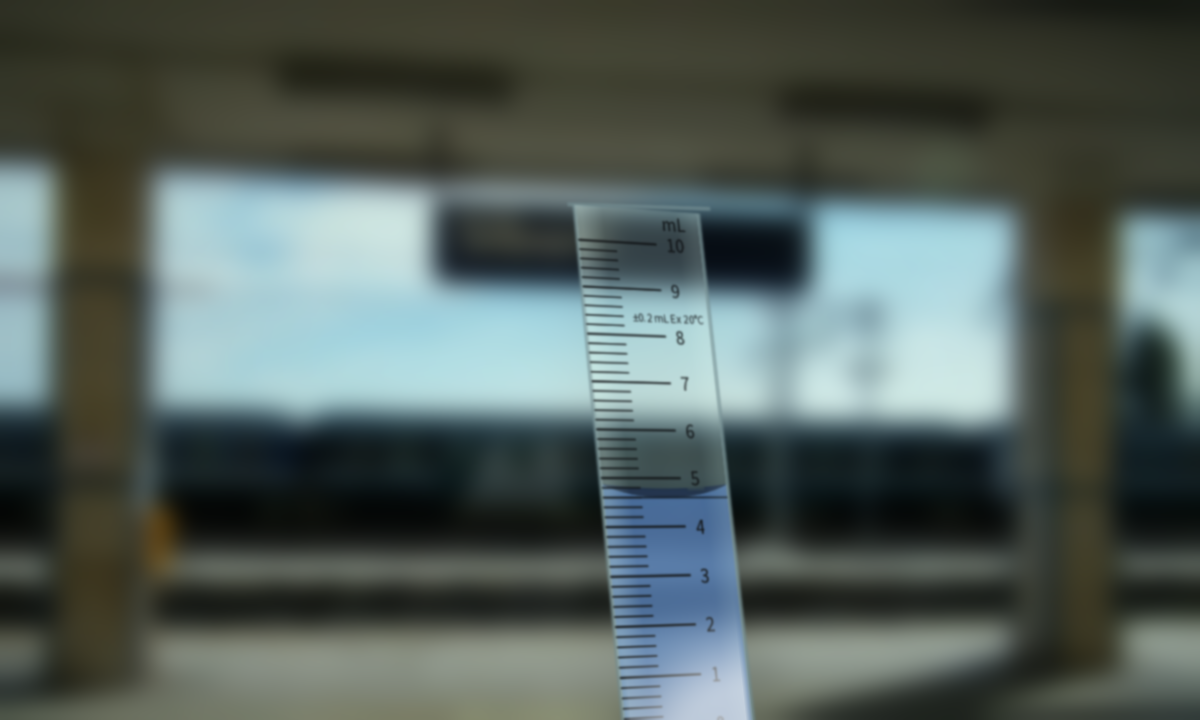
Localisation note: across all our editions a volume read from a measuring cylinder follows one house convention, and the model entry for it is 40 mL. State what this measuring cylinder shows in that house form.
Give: 4.6 mL
